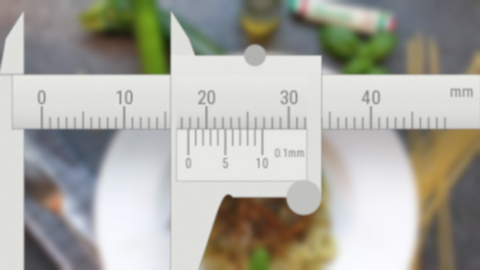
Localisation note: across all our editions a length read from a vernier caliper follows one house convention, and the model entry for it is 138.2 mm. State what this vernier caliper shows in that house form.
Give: 17.8 mm
